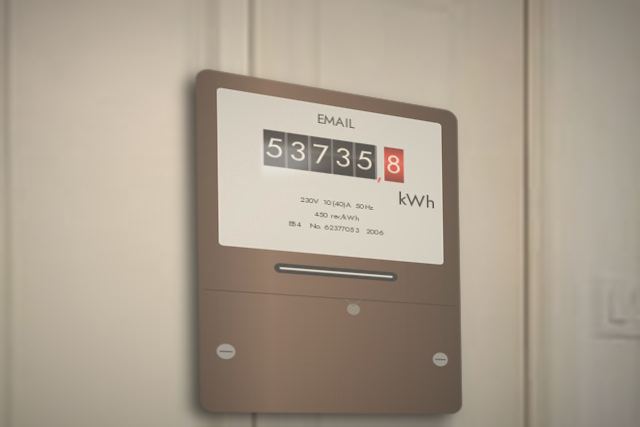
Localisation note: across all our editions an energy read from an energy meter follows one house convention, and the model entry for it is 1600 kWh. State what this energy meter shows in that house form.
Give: 53735.8 kWh
